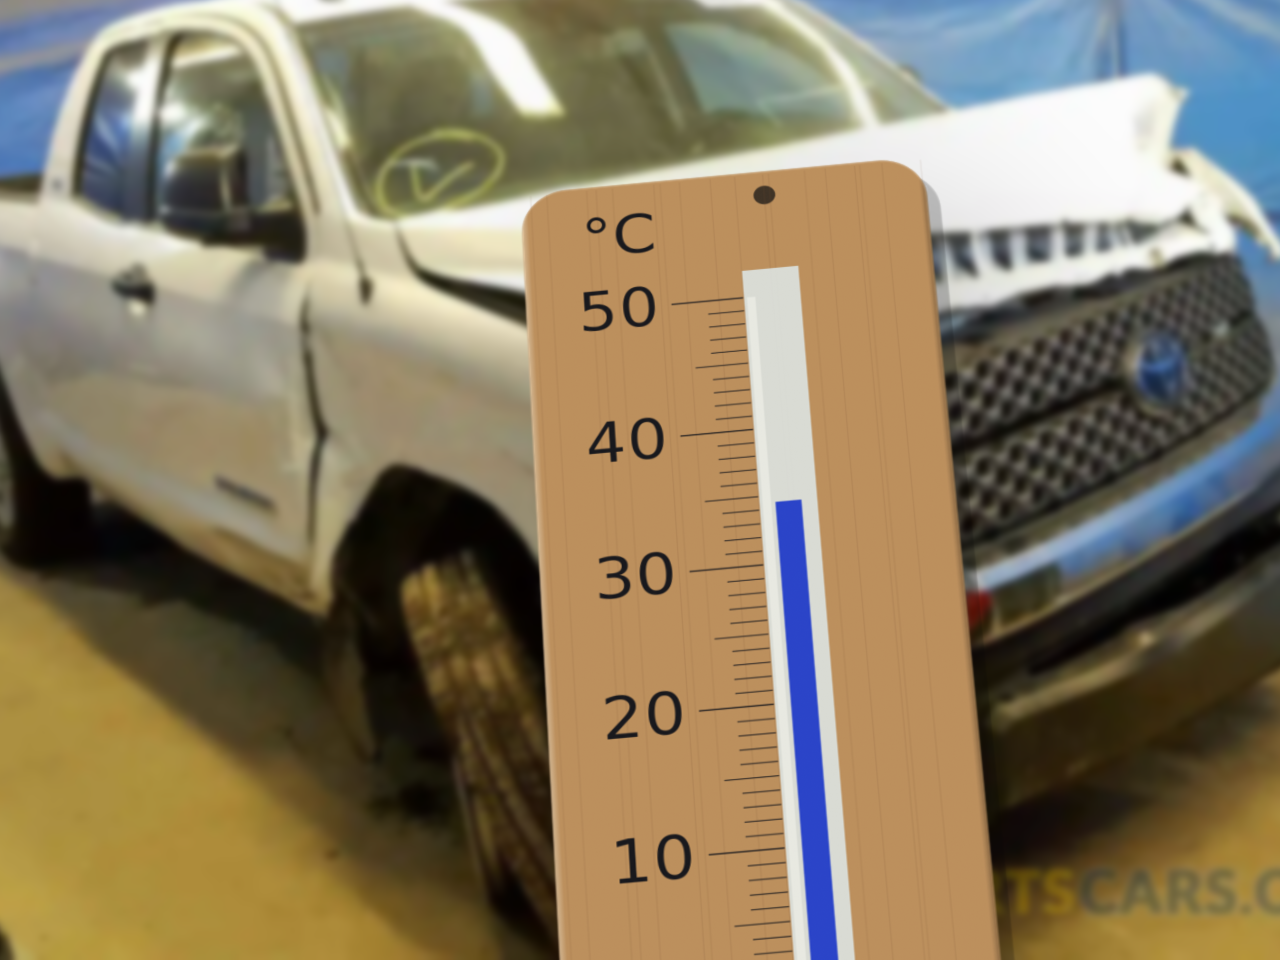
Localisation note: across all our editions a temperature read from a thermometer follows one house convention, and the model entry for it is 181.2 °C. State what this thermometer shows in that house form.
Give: 34.5 °C
